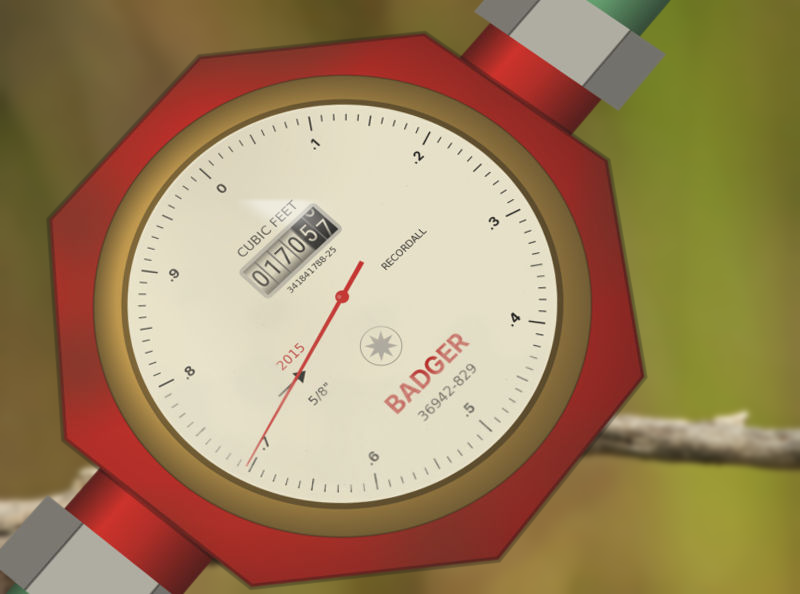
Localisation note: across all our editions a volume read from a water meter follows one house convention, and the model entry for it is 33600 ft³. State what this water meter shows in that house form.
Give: 17056.70 ft³
